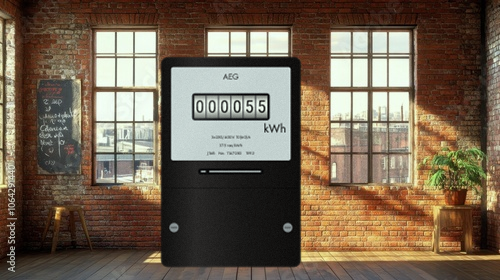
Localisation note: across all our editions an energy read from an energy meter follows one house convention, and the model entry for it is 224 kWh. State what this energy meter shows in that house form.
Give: 55 kWh
